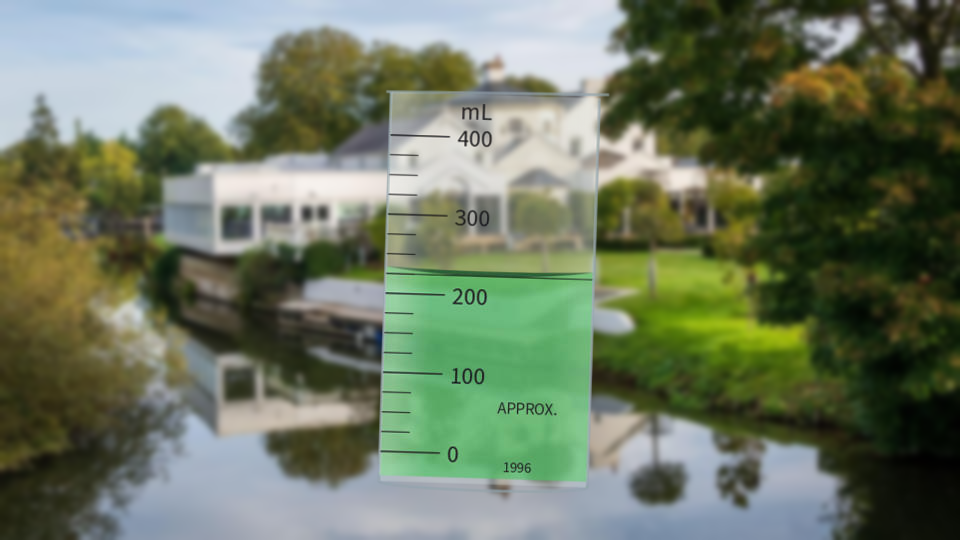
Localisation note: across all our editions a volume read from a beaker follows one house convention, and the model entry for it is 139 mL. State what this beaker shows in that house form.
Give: 225 mL
